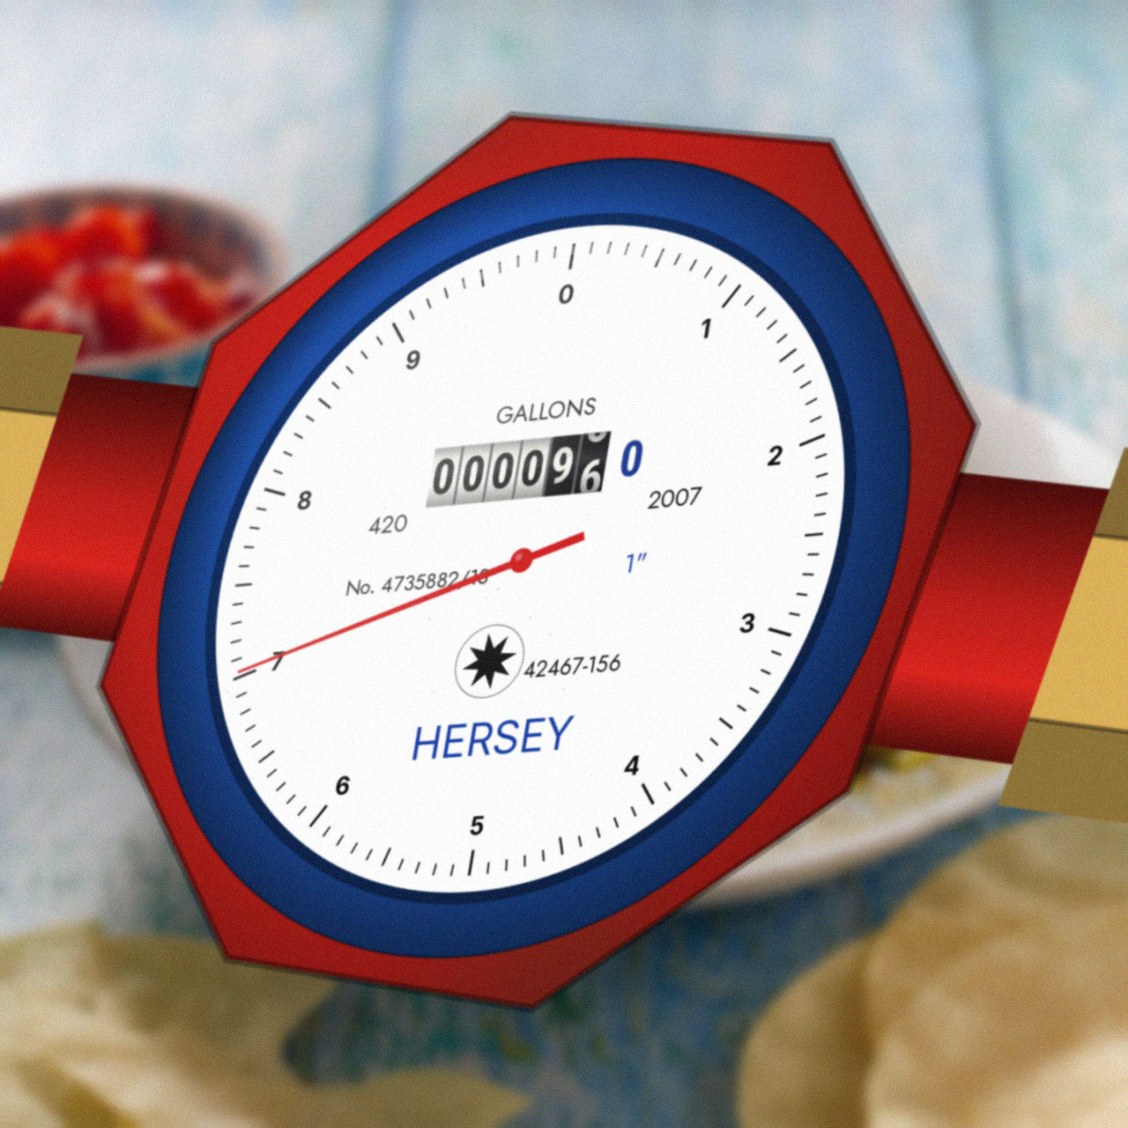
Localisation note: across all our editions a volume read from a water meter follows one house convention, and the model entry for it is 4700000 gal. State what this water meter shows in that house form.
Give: 957.0 gal
